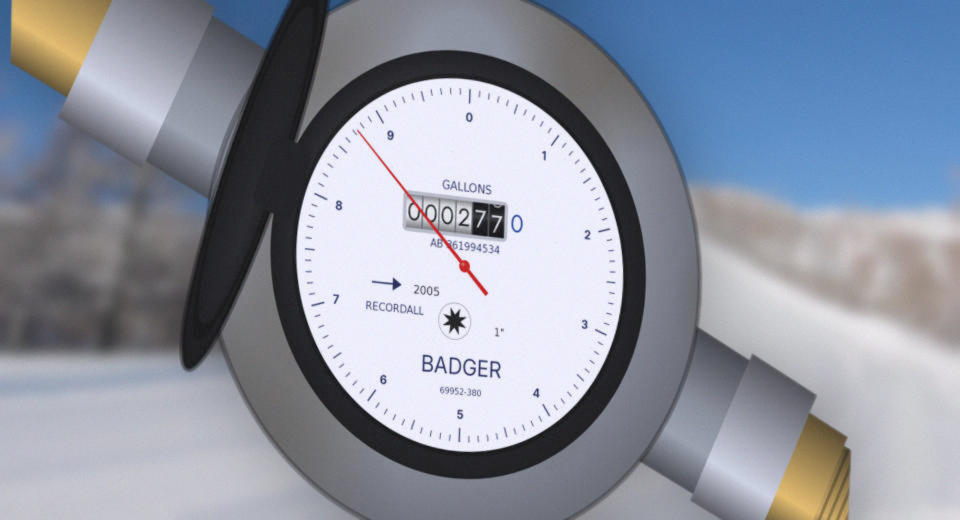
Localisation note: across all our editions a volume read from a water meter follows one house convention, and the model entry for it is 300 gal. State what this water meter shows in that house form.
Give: 2768.7 gal
